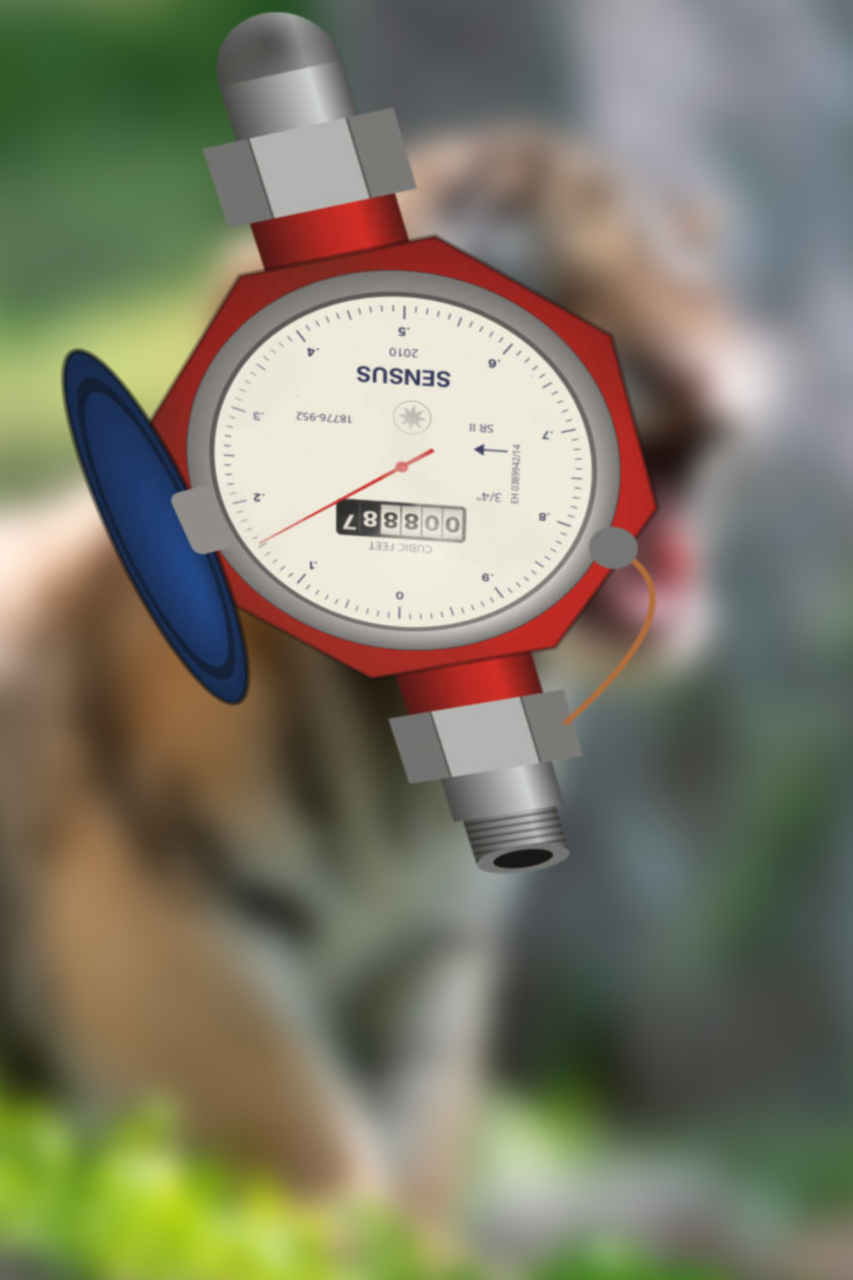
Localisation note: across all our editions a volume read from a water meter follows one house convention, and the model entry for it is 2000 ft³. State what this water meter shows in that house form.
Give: 8887.15 ft³
